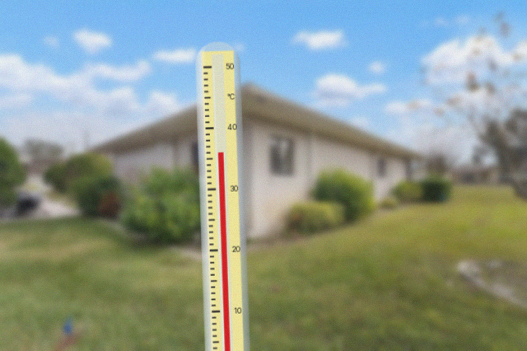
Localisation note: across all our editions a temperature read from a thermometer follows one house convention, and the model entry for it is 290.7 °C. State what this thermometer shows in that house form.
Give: 36 °C
